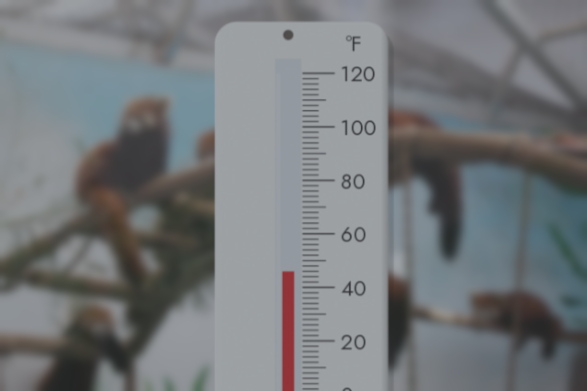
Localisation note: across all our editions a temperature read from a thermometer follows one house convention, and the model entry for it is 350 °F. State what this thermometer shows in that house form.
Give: 46 °F
